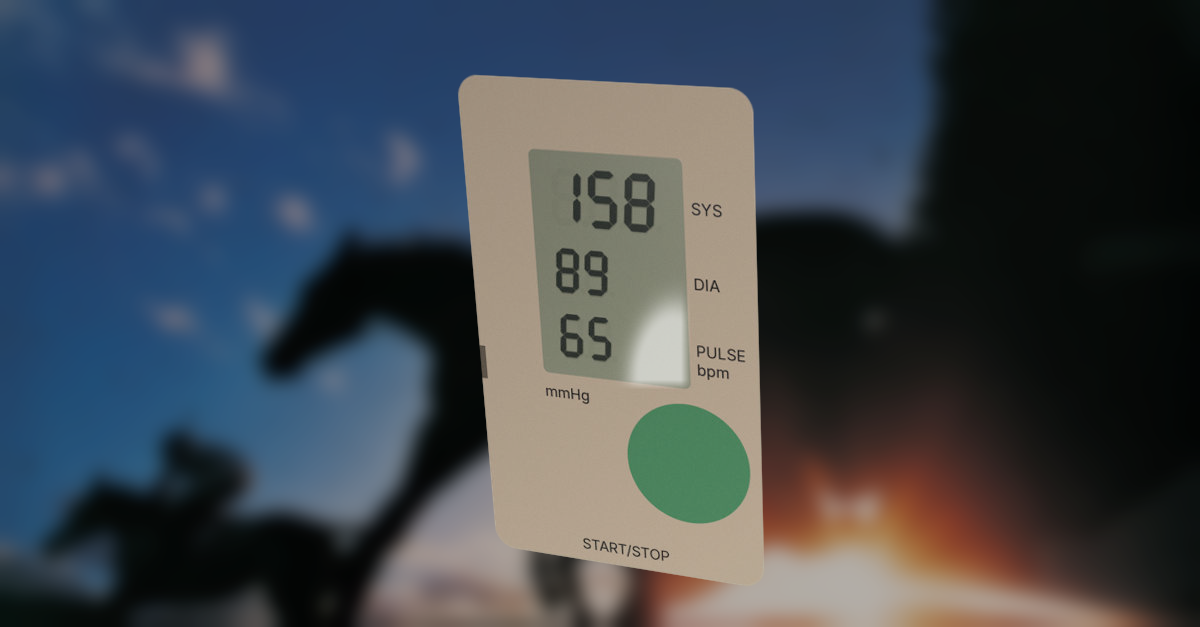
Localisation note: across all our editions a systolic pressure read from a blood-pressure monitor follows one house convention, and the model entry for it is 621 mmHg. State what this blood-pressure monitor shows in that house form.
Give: 158 mmHg
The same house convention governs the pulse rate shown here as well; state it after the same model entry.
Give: 65 bpm
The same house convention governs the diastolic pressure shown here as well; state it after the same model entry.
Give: 89 mmHg
